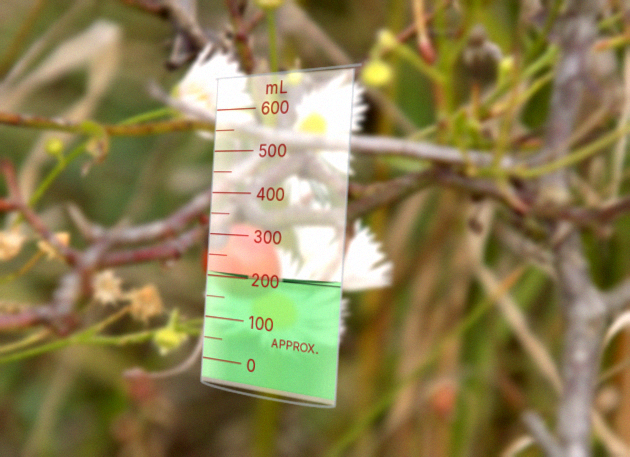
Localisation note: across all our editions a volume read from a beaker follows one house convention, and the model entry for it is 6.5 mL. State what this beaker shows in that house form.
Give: 200 mL
